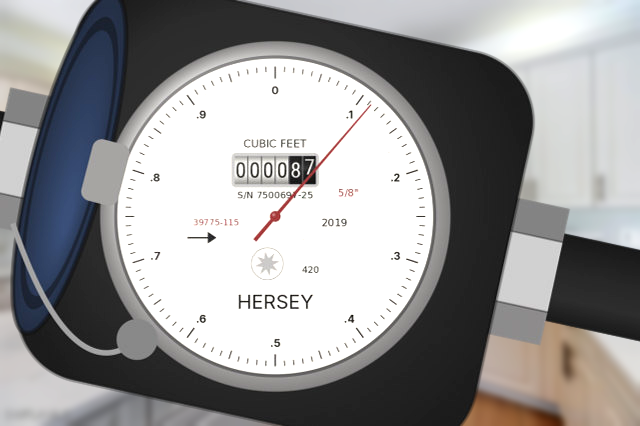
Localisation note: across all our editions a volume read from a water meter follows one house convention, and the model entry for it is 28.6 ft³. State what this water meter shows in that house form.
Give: 87.11 ft³
